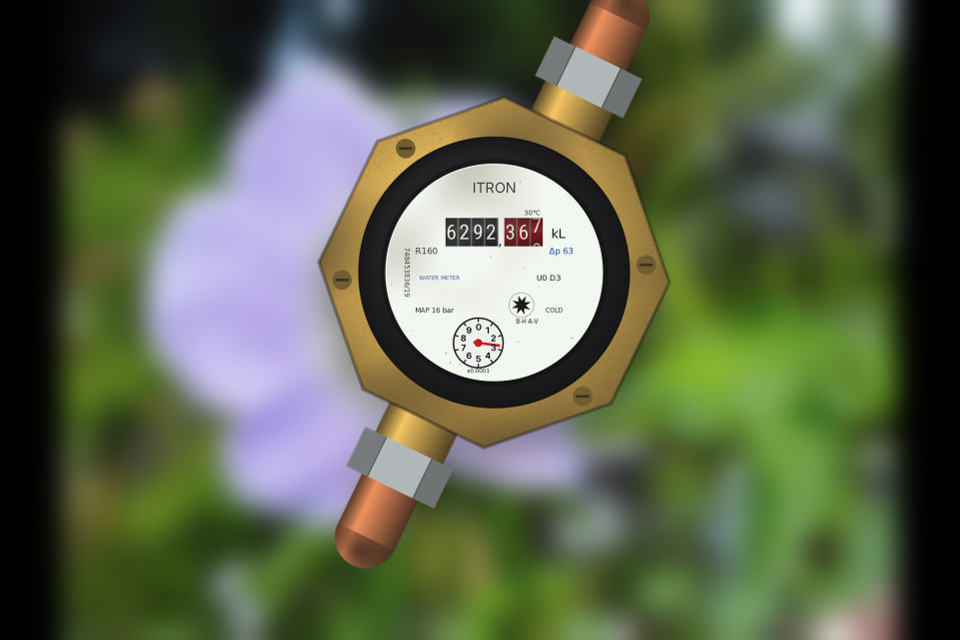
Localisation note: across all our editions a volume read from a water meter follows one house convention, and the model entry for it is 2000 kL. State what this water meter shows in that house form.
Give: 6292.3672 kL
